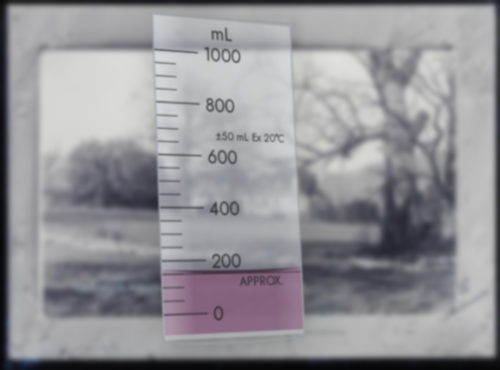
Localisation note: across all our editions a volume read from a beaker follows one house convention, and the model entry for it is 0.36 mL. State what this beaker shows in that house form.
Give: 150 mL
